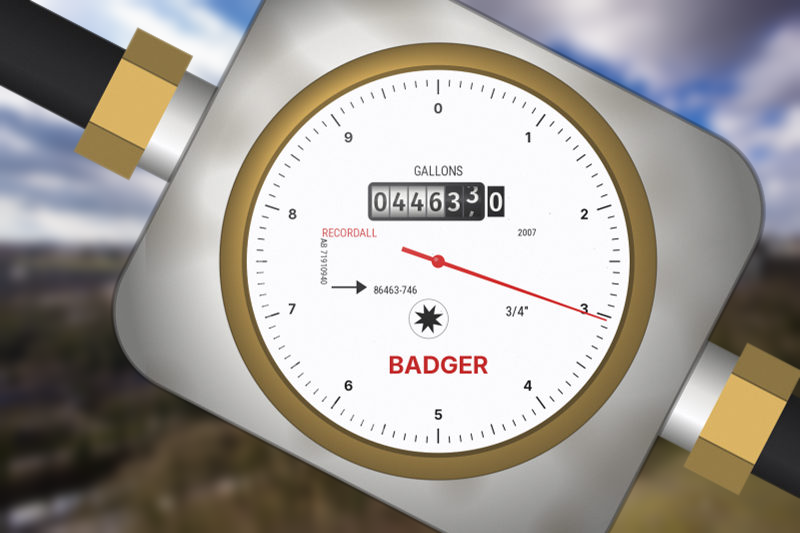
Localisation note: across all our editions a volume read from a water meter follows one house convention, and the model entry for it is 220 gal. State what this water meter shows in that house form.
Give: 446333.0 gal
